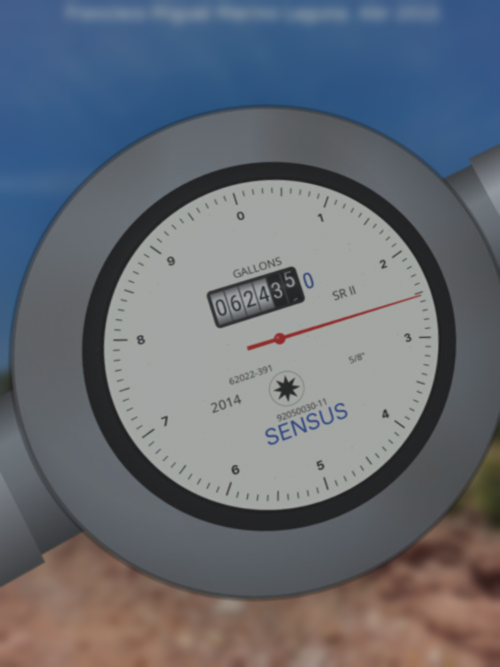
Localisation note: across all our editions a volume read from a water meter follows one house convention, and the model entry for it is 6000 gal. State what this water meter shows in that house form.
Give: 624352.5 gal
